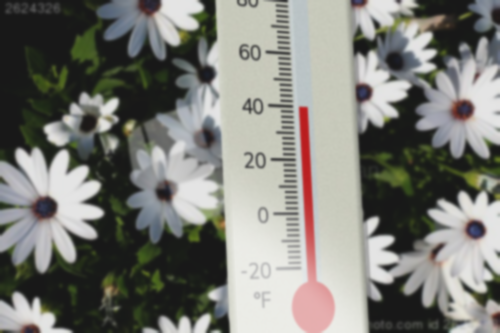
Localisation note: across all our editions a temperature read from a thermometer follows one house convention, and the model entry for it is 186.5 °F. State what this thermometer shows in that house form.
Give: 40 °F
